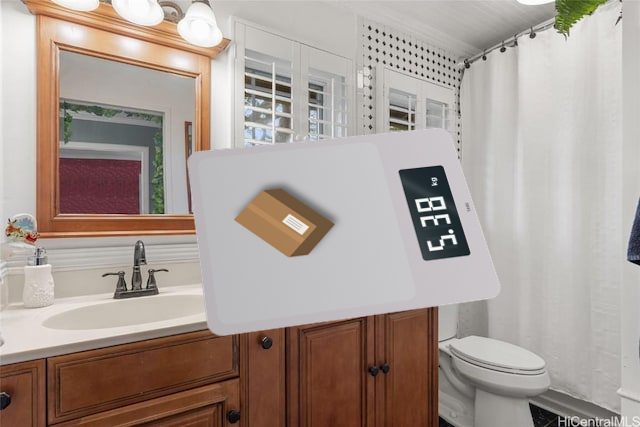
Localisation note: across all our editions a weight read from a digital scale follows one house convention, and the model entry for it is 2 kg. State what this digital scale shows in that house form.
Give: 5.38 kg
